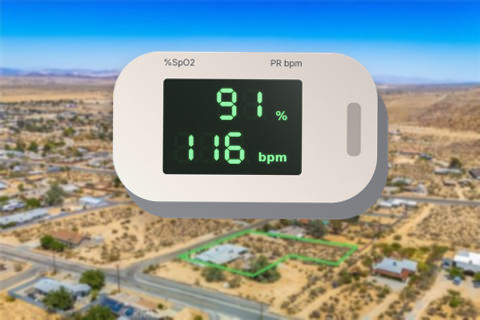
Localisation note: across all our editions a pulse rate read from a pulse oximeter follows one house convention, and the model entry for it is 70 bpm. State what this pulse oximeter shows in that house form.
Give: 116 bpm
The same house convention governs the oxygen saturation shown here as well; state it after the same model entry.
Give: 91 %
